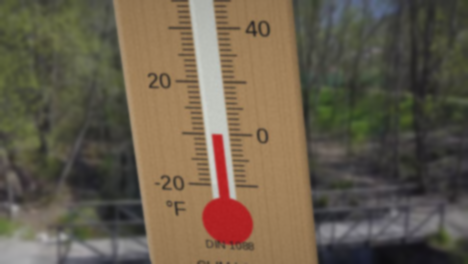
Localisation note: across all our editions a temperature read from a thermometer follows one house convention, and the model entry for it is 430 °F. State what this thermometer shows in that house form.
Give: 0 °F
